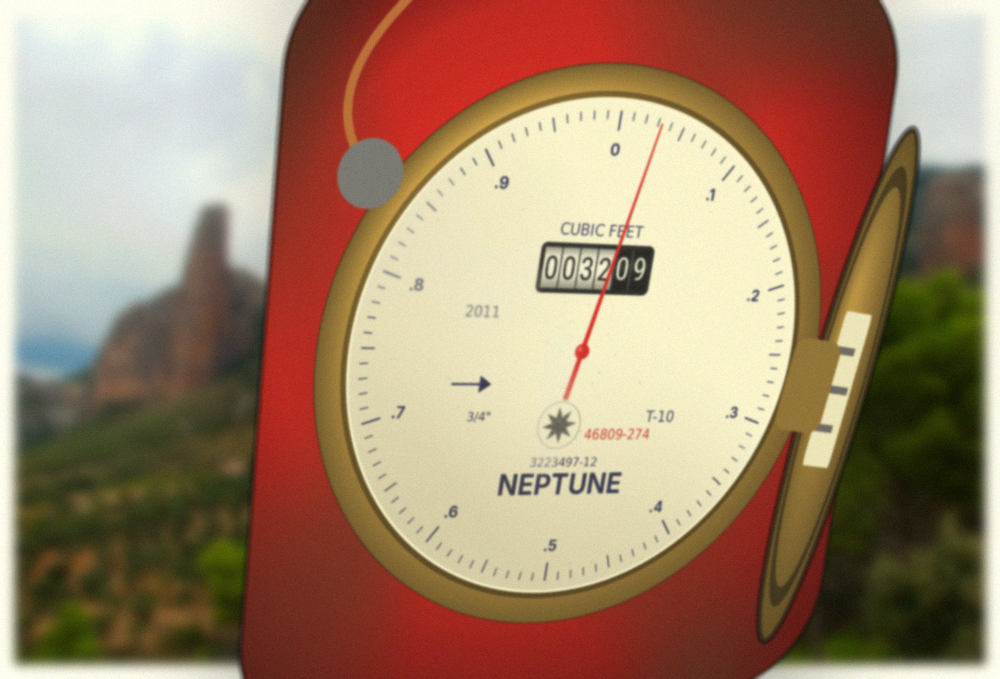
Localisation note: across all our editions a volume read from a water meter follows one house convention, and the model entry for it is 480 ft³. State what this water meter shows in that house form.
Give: 3209.03 ft³
